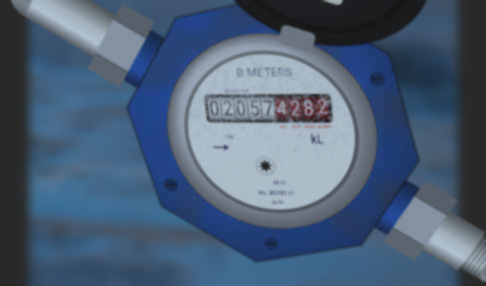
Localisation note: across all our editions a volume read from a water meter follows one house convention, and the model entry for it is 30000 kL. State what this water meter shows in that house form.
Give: 2057.4282 kL
